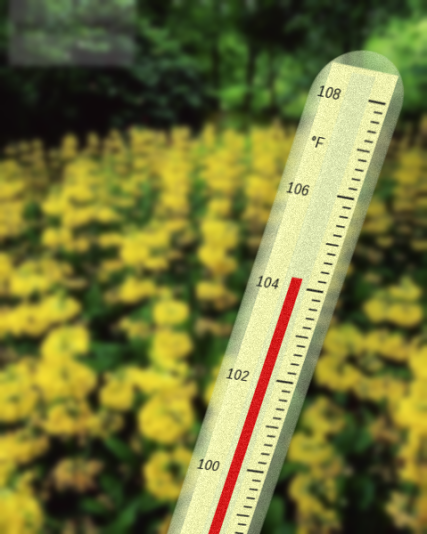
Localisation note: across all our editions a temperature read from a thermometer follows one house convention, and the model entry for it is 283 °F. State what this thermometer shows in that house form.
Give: 104.2 °F
